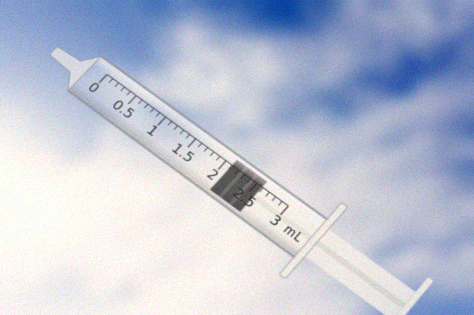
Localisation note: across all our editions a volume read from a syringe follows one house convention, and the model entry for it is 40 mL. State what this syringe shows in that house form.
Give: 2.1 mL
